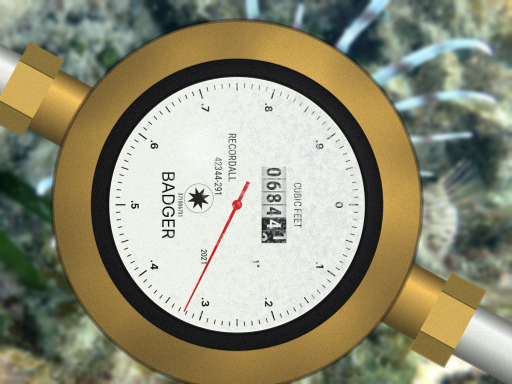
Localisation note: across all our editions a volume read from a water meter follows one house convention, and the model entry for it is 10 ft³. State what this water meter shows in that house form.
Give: 68441.32 ft³
